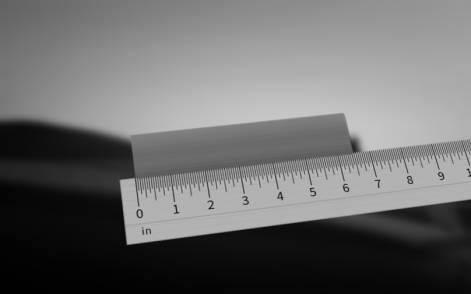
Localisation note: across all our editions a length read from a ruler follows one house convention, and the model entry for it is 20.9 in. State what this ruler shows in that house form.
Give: 6.5 in
